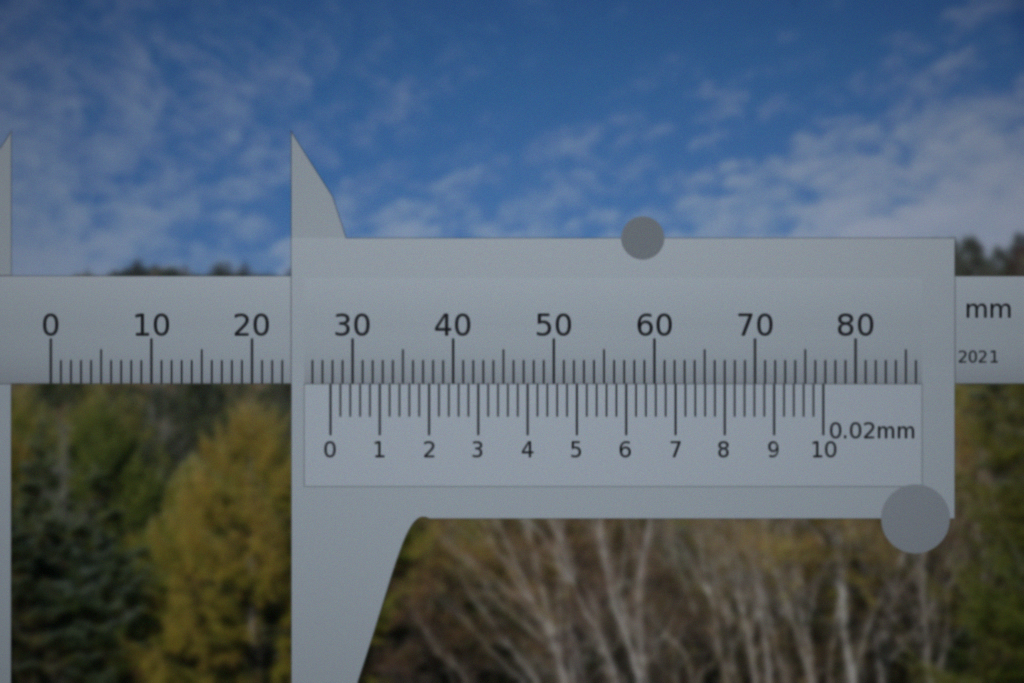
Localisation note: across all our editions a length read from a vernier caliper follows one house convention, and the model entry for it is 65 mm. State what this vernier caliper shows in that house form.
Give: 27.8 mm
